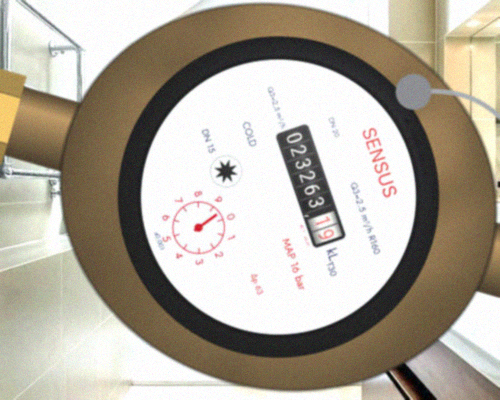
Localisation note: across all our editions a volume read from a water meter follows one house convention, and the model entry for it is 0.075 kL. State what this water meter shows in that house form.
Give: 23263.189 kL
